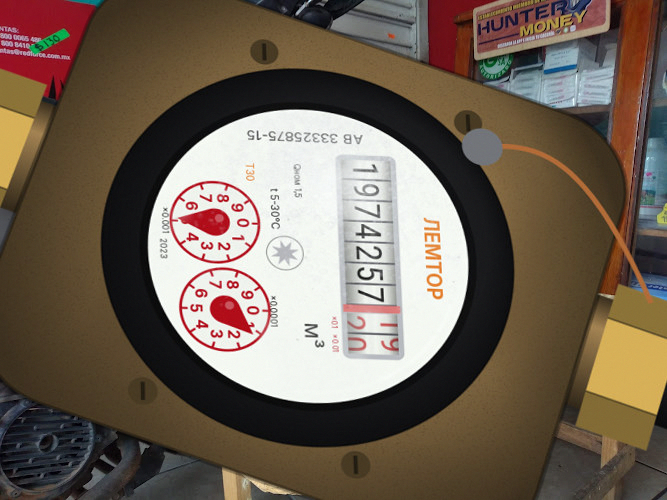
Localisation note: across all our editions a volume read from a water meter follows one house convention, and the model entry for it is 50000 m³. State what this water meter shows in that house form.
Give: 1974257.1951 m³
